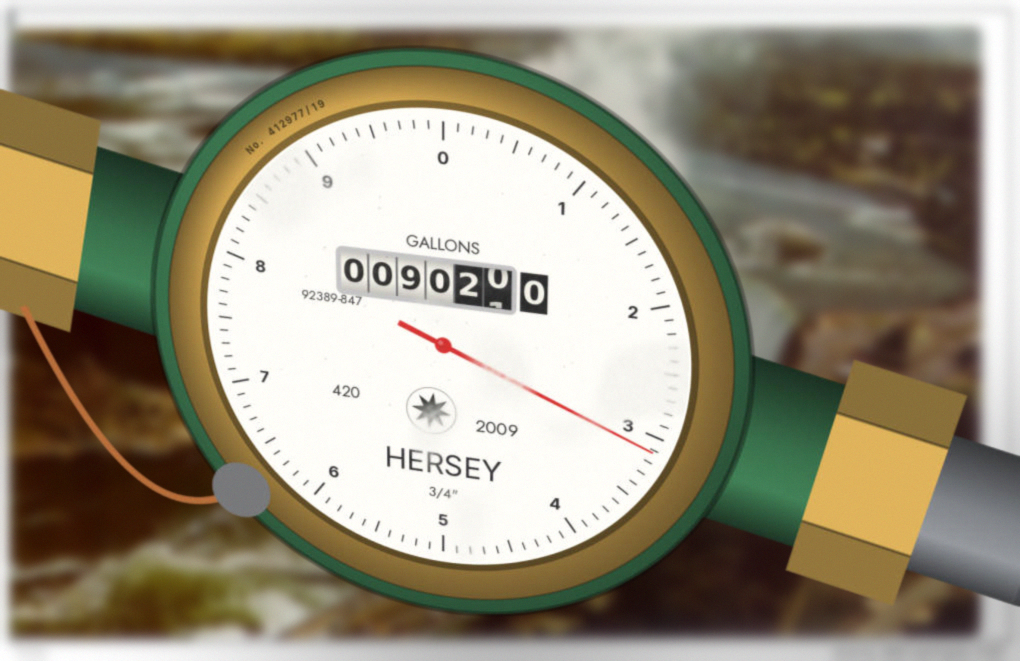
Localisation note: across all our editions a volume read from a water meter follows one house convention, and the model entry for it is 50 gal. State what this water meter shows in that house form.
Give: 90203.1 gal
